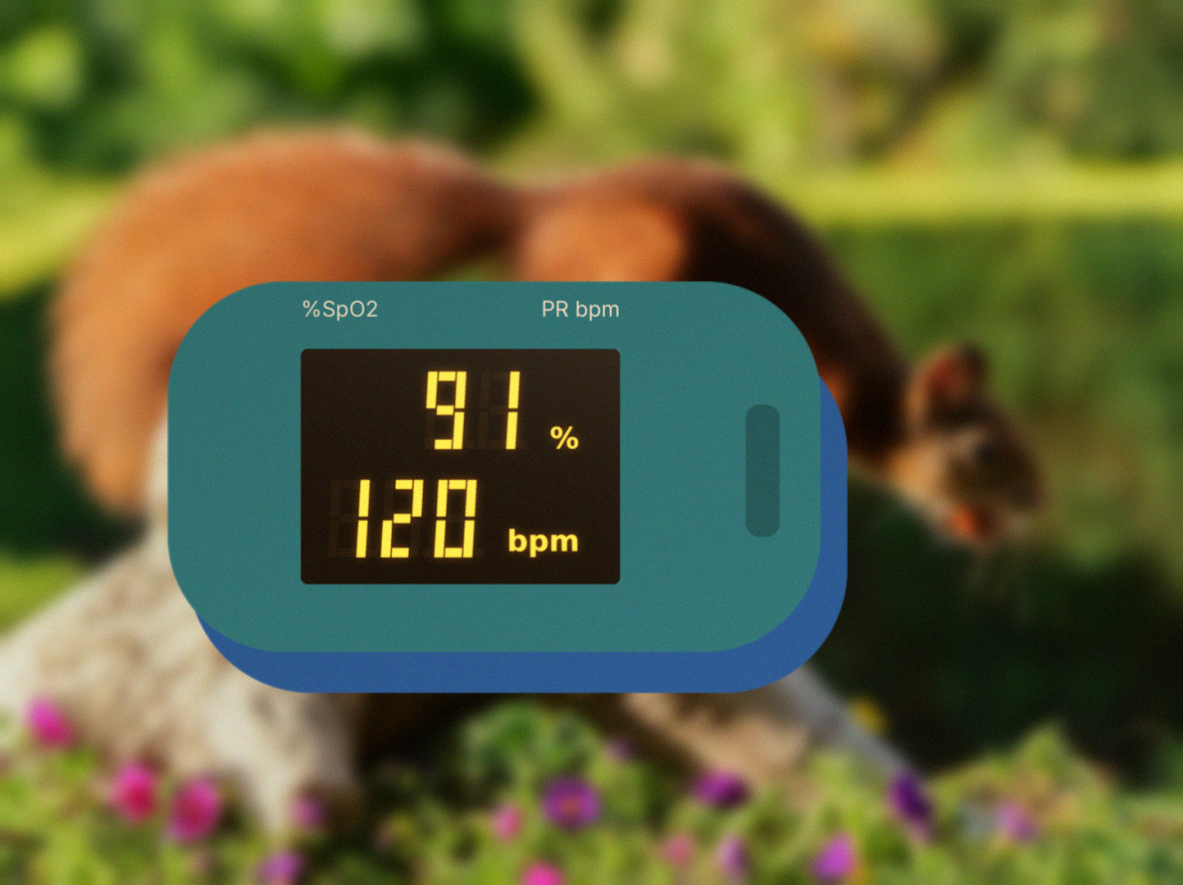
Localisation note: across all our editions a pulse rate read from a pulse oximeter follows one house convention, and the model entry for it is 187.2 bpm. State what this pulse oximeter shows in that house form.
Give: 120 bpm
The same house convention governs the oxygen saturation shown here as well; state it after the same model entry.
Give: 91 %
